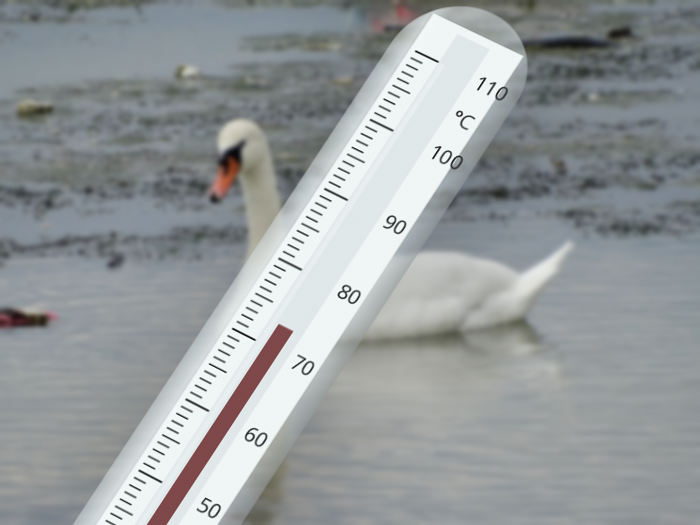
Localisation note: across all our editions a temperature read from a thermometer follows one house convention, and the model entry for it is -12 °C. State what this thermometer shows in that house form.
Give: 73 °C
